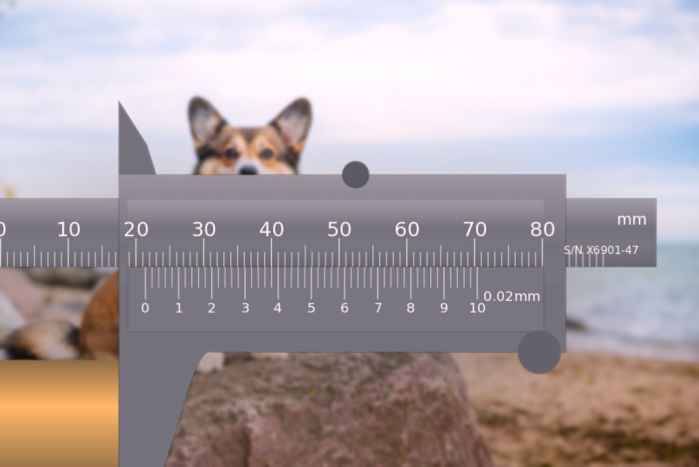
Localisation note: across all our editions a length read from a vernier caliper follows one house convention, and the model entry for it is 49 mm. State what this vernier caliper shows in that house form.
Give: 21.4 mm
